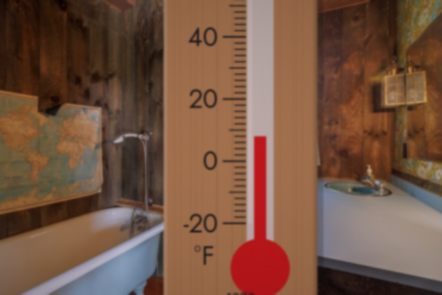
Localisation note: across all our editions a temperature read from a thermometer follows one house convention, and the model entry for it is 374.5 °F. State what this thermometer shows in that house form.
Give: 8 °F
